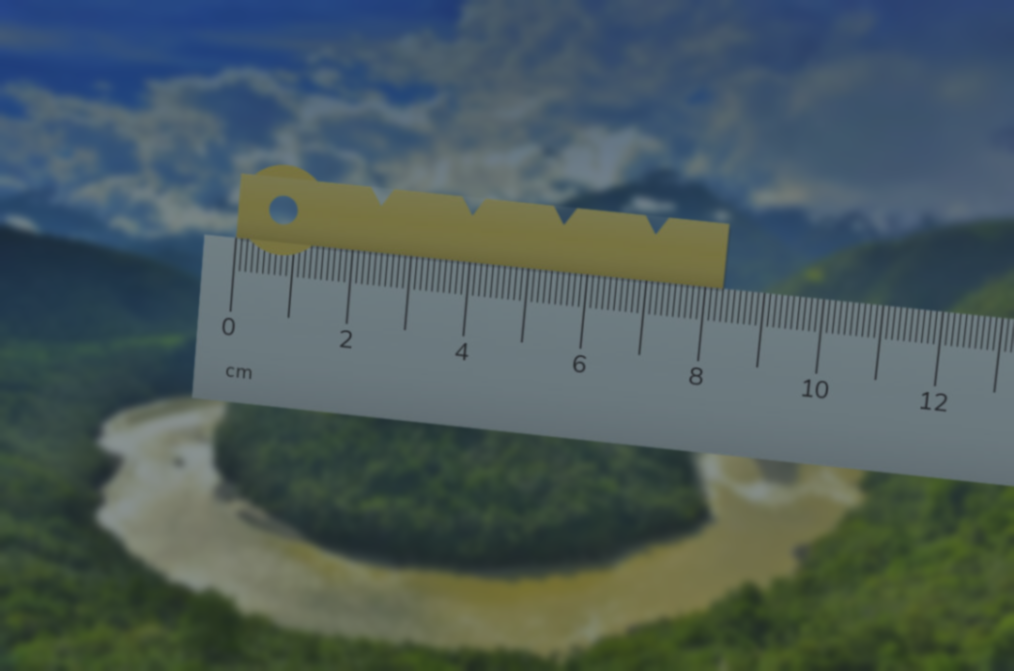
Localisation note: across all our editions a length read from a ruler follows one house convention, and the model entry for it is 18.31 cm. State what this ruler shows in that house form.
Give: 8.3 cm
